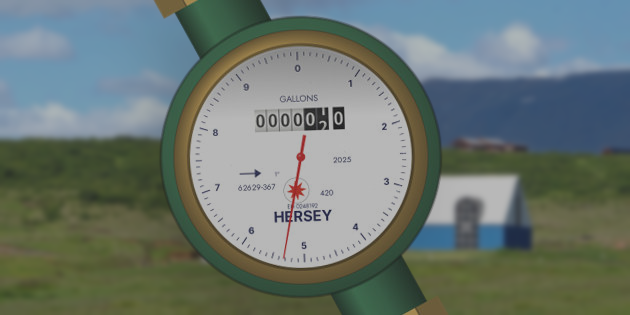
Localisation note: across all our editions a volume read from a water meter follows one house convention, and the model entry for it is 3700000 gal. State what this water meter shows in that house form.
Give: 15.3 gal
